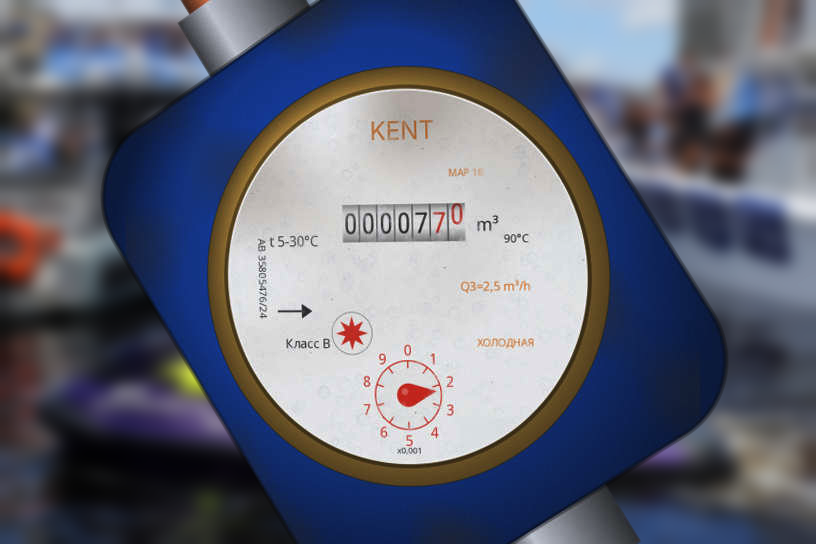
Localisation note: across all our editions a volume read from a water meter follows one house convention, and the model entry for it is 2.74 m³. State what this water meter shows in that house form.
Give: 7.702 m³
